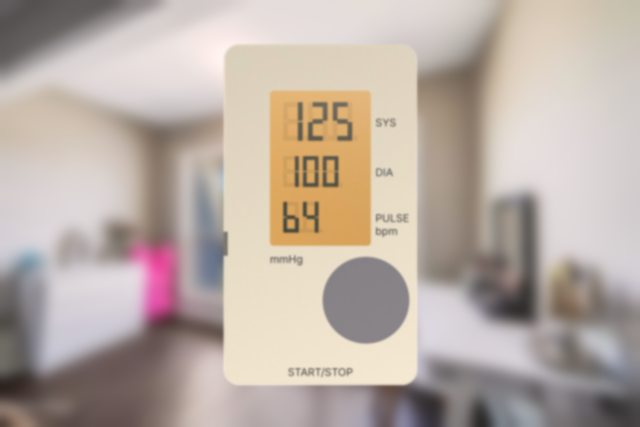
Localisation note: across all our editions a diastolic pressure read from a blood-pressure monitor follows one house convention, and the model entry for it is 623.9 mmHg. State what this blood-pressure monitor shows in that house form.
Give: 100 mmHg
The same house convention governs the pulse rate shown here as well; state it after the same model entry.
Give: 64 bpm
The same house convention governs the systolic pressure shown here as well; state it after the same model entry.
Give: 125 mmHg
